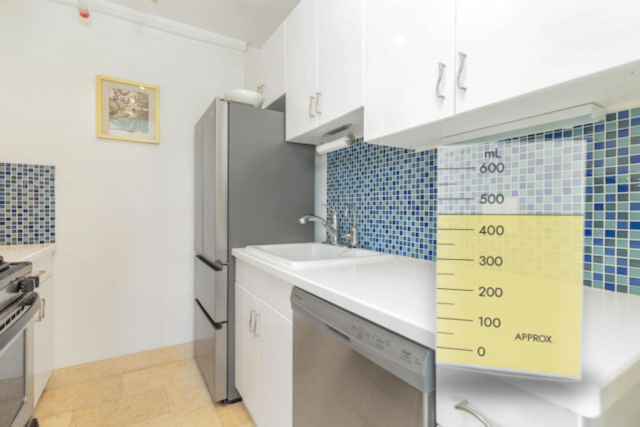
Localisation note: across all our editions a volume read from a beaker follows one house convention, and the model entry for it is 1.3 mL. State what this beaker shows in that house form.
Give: 450 mL
